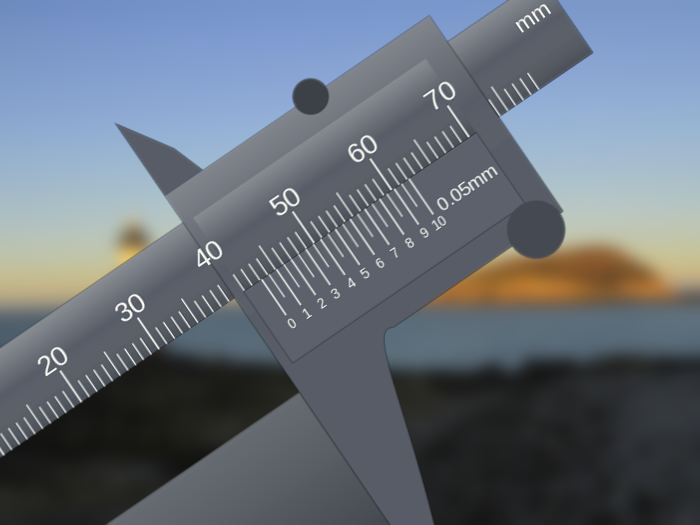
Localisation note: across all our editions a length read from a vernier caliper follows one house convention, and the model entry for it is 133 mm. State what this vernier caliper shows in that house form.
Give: 43.2 mm
